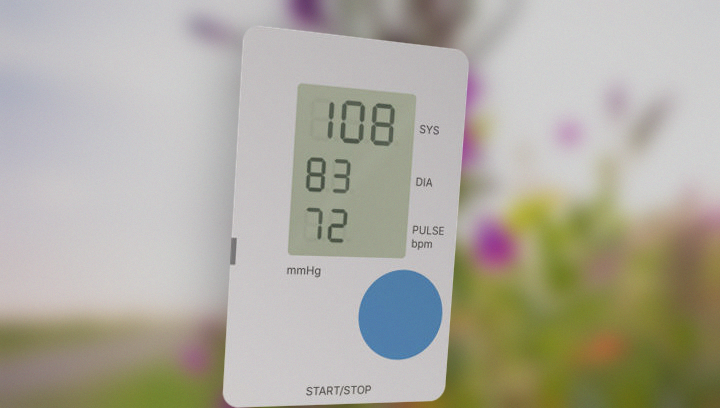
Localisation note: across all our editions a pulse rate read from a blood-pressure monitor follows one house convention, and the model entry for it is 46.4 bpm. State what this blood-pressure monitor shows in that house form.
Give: 72 bpm
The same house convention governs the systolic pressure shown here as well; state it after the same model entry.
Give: 108 mmHg
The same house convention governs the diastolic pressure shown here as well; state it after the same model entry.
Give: 83 mmHg
